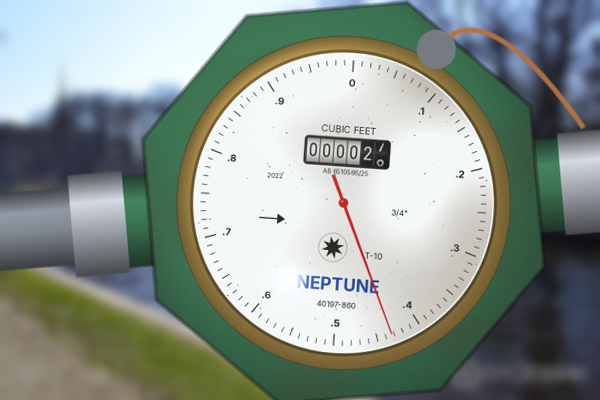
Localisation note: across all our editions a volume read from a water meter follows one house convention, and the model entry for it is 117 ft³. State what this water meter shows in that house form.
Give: 27.43 ft³
